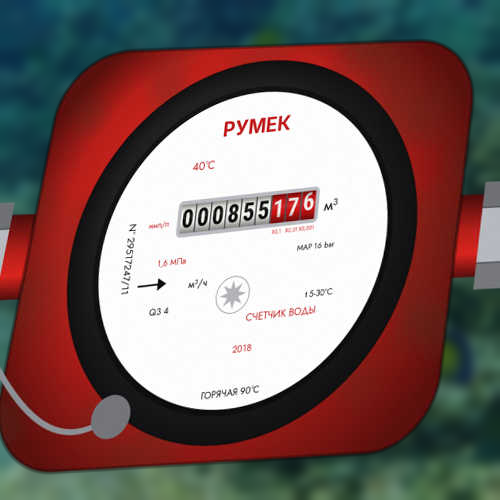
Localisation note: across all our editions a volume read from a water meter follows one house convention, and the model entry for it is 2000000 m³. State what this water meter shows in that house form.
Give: 855.176 m³
